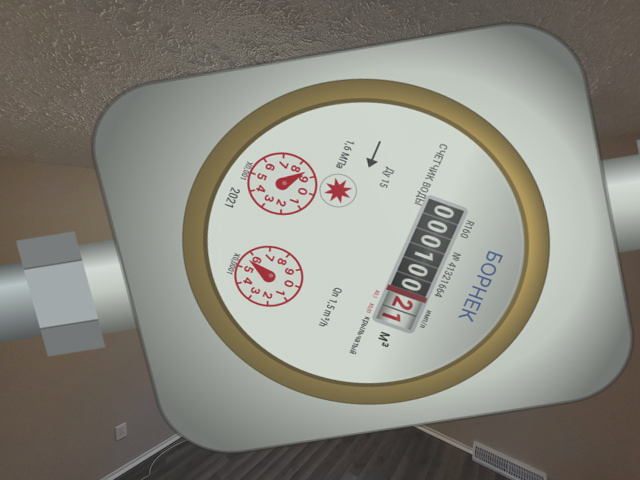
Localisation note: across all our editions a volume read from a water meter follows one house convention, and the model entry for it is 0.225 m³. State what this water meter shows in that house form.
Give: 100.2085 m³
